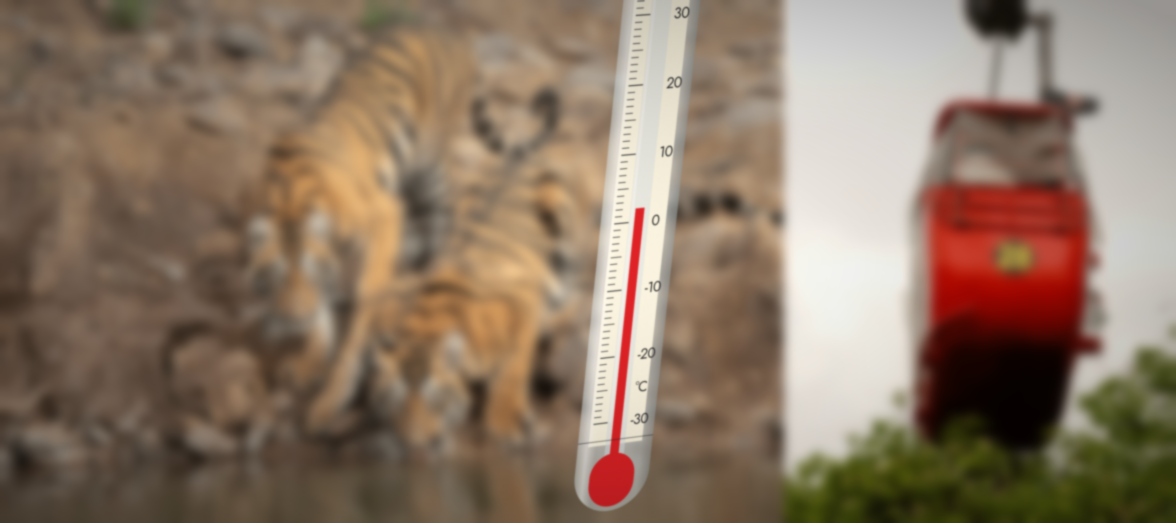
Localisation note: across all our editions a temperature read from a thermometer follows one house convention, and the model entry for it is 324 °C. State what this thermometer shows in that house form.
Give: 2 °C
